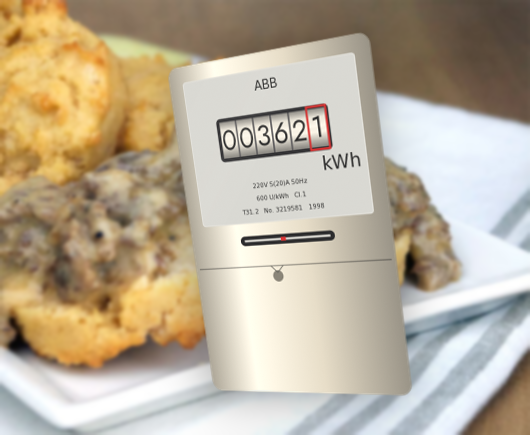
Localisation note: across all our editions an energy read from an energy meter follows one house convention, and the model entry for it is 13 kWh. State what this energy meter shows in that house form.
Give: 362.1 kWh
